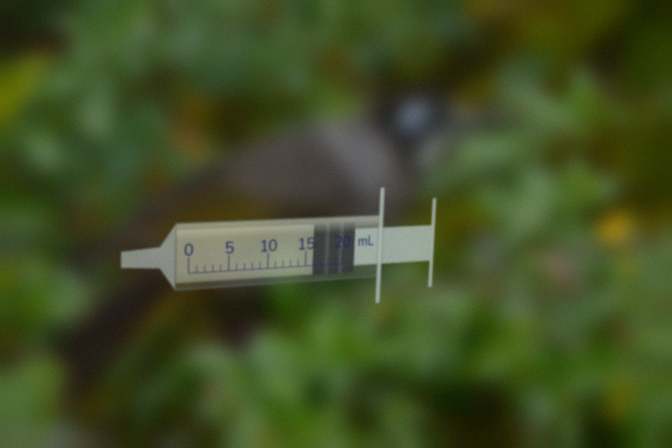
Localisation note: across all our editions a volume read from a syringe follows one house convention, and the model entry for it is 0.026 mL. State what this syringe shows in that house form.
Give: 16 mL
